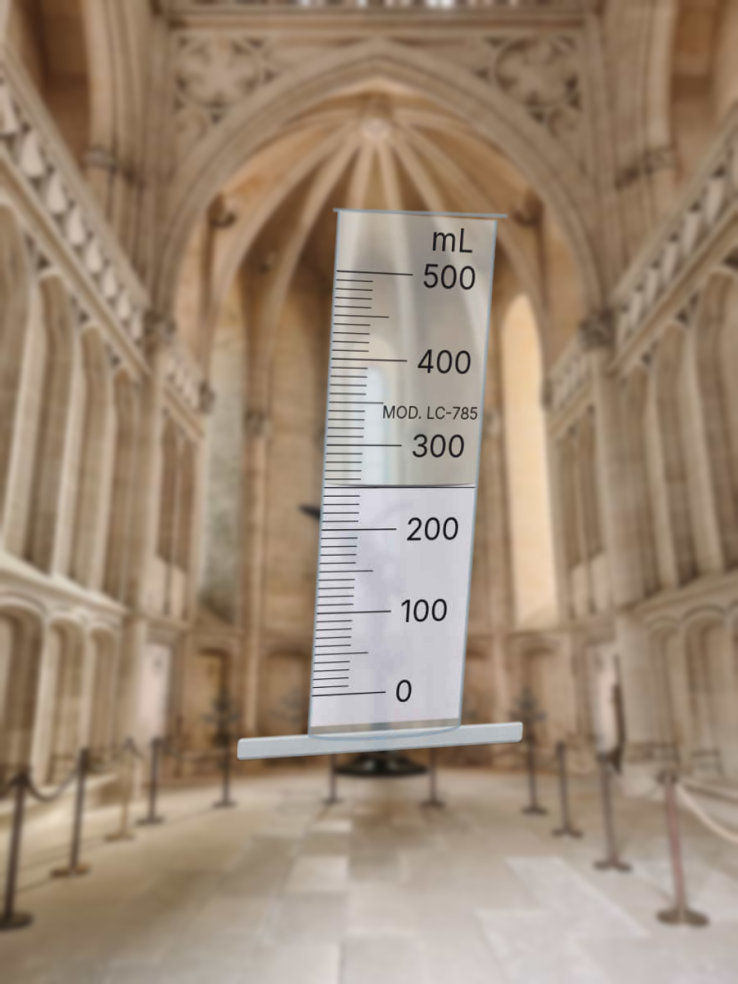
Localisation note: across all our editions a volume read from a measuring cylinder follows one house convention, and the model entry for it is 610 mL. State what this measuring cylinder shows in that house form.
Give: 250 mL
